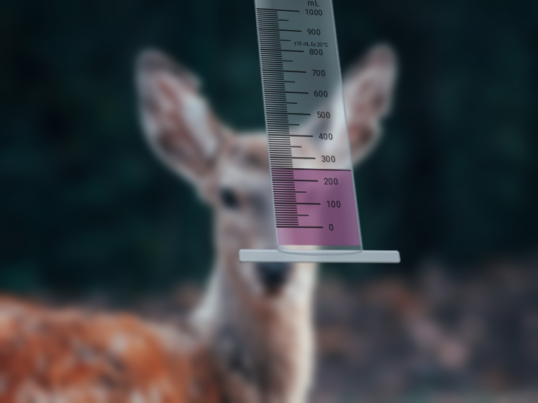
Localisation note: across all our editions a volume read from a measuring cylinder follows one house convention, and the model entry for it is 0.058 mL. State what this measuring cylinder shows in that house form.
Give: 250 mL
